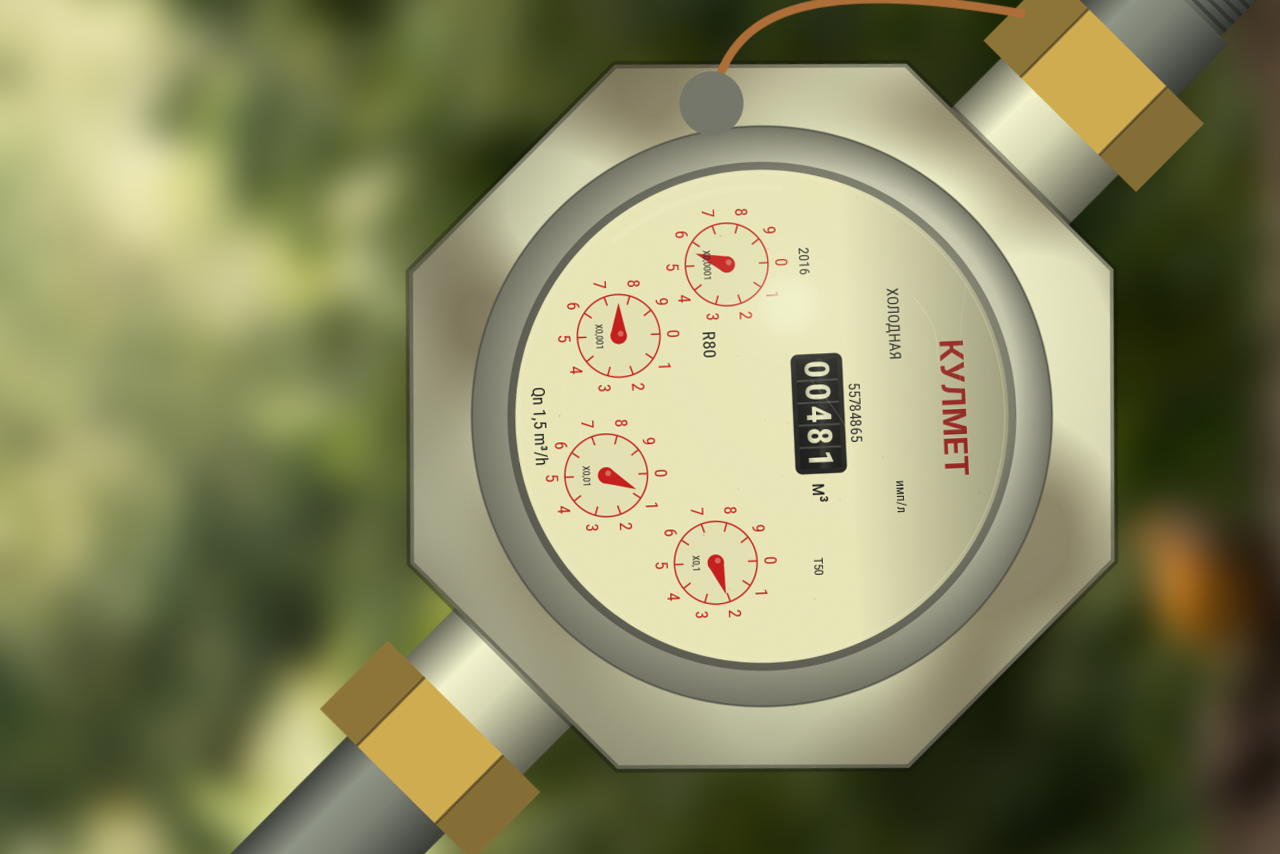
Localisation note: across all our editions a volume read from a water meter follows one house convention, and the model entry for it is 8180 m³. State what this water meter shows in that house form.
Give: 481.2075 m³
